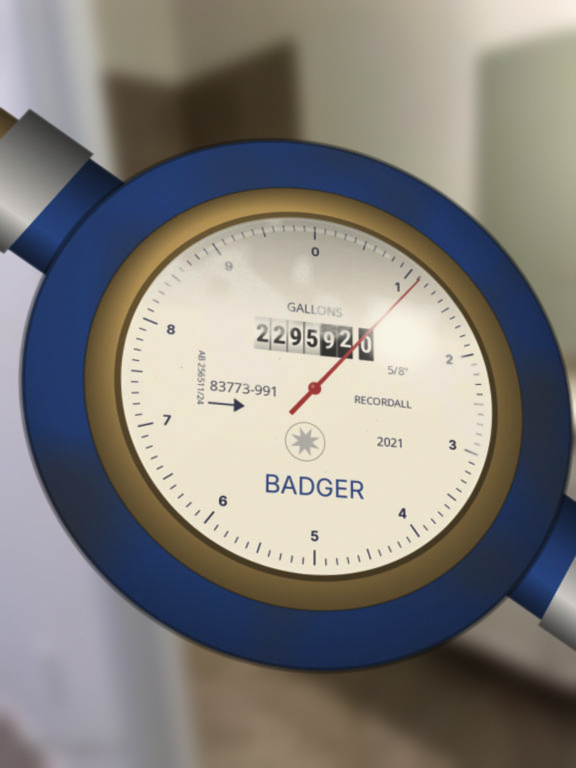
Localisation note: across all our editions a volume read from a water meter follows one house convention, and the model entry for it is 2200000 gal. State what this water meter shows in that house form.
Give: 2295921.1 gal
